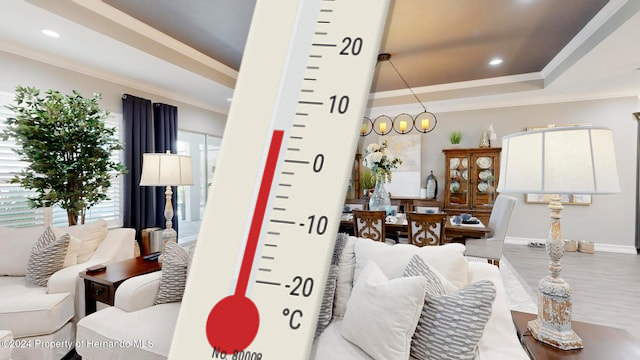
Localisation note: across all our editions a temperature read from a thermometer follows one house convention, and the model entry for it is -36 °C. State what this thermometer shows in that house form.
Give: 5 °C
